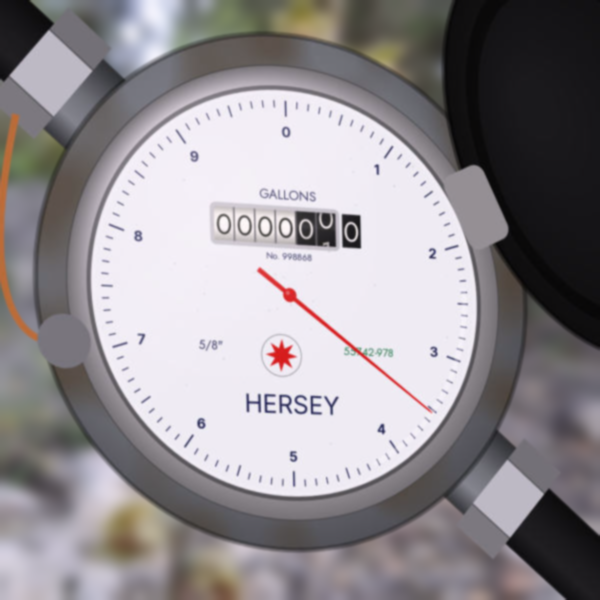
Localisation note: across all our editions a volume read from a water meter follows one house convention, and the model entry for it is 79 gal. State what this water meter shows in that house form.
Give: 3.5 gal
